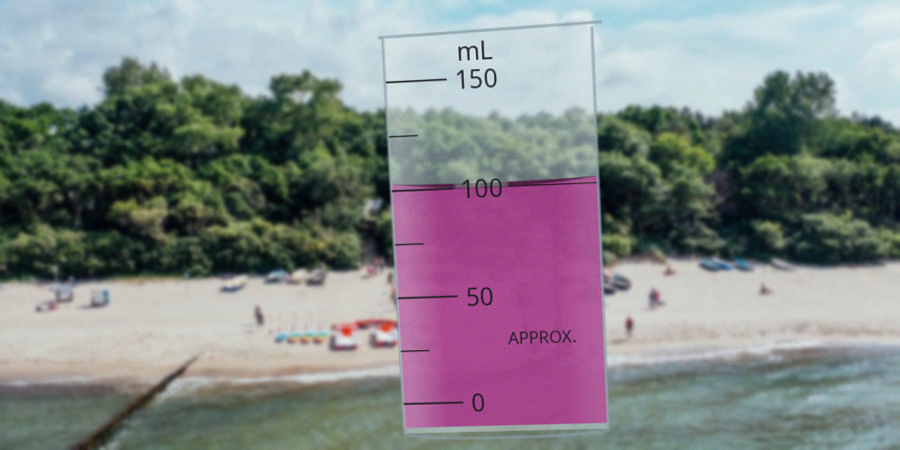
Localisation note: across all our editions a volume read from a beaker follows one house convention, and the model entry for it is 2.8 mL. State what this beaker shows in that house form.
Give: 100 mL
